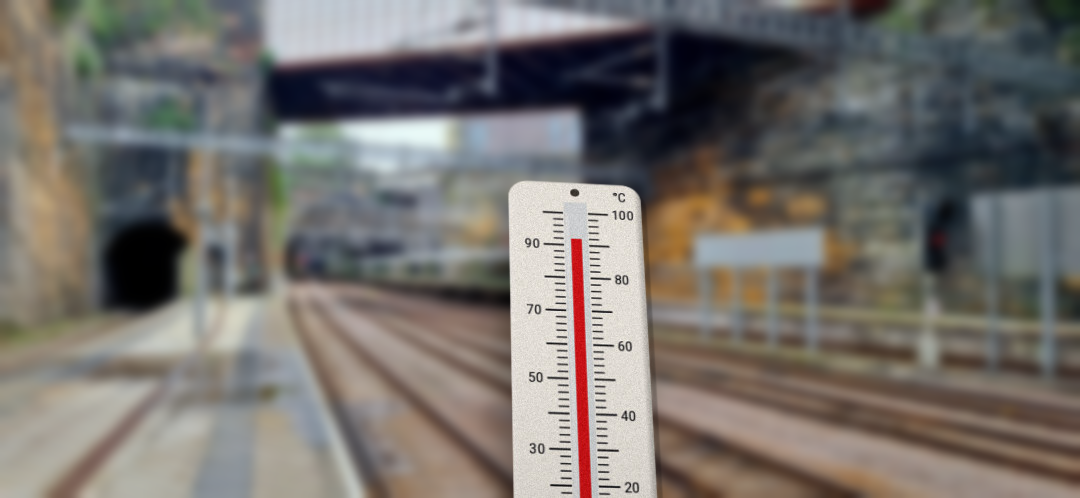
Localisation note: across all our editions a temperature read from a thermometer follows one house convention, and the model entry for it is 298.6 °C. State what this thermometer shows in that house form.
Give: 92 °C
